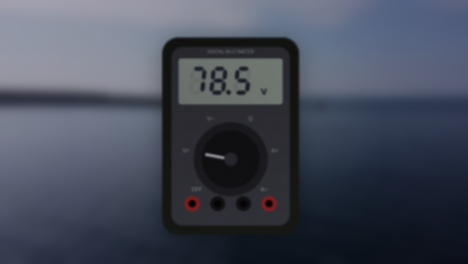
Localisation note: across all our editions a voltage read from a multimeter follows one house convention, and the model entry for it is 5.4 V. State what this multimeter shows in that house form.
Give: 78.5 V
